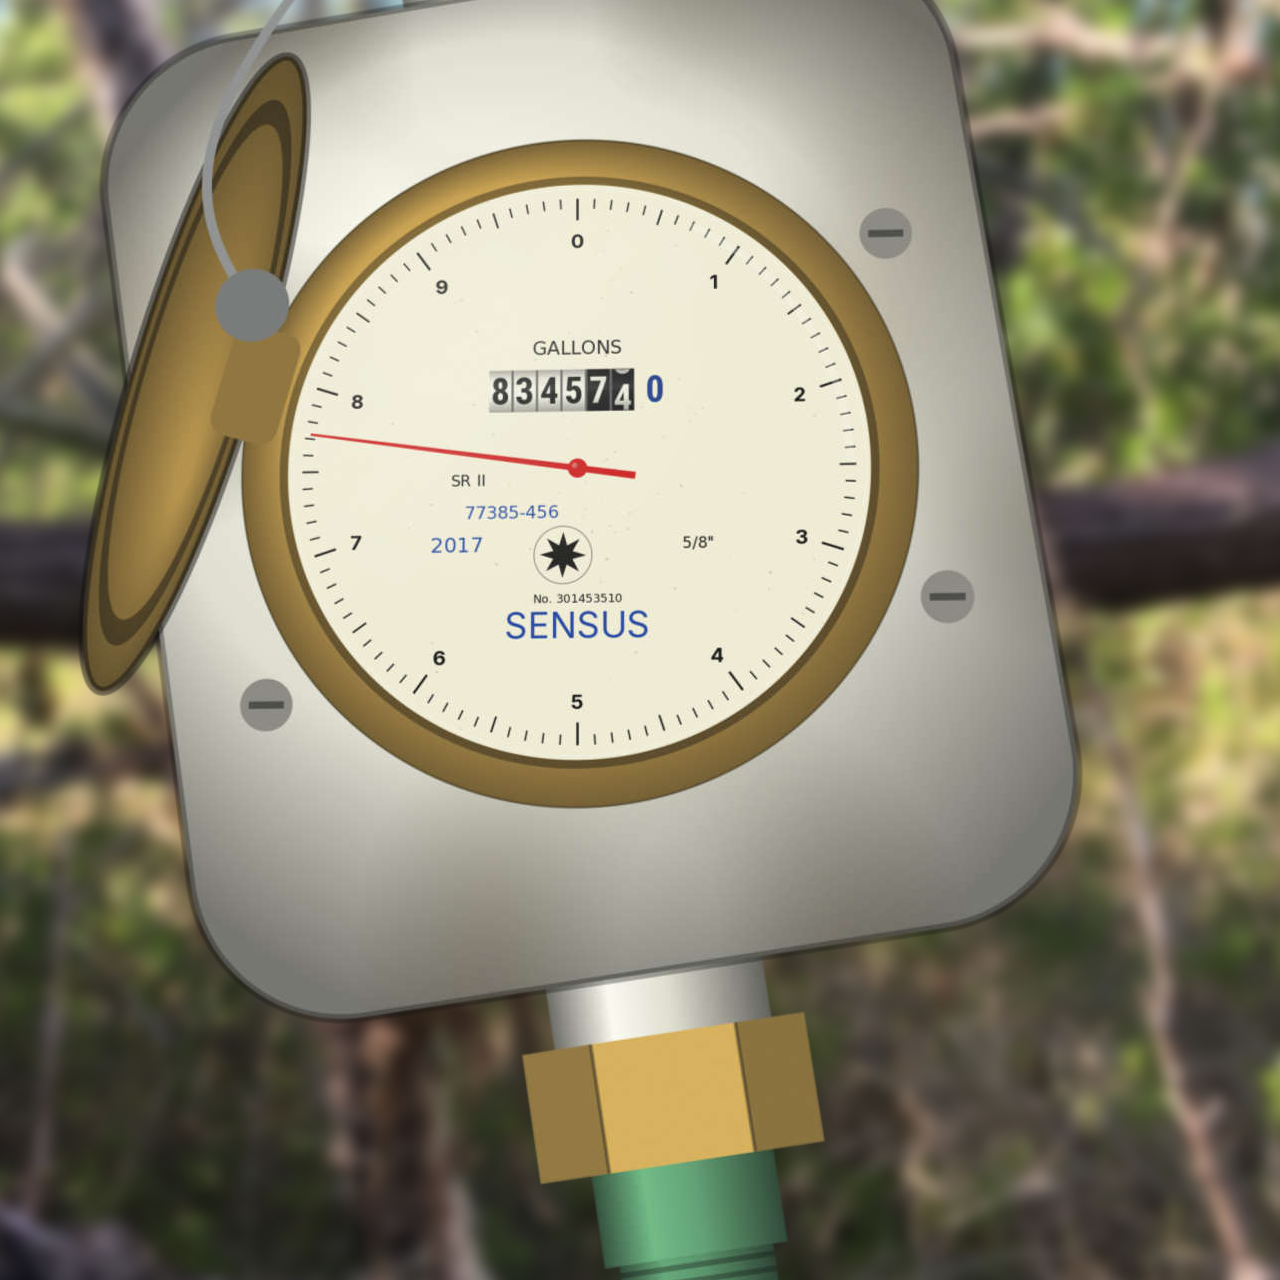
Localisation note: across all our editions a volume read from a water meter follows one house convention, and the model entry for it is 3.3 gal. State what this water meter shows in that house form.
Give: 8345737.7 gal
